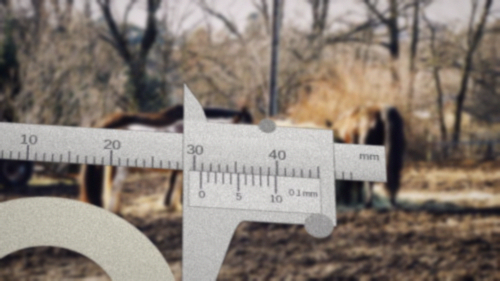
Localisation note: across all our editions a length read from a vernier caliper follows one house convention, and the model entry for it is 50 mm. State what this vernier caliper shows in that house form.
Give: 30.8 mm
